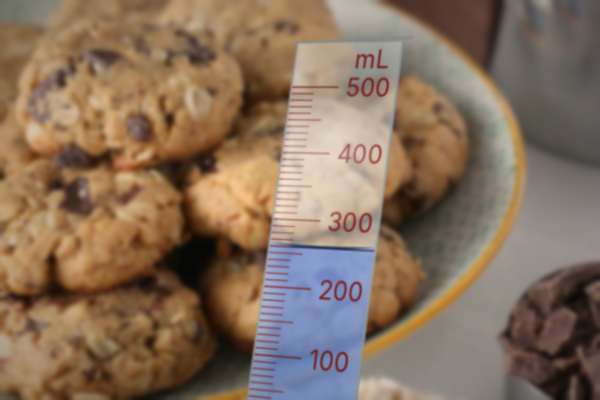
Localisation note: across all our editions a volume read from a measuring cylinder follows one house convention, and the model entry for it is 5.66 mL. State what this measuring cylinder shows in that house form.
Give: 260 mL
